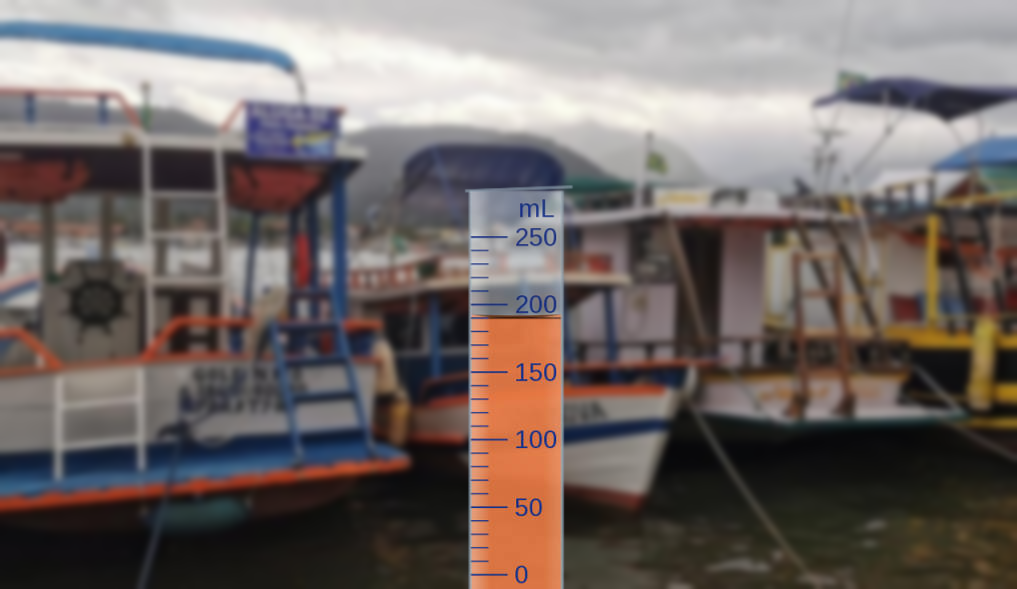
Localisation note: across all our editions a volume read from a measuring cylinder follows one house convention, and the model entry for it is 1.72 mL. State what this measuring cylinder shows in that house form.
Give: 190 mL
